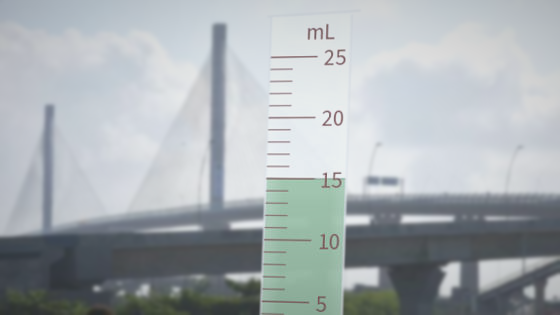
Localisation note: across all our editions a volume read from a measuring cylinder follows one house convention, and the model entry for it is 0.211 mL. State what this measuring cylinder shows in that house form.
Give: 15 mL
